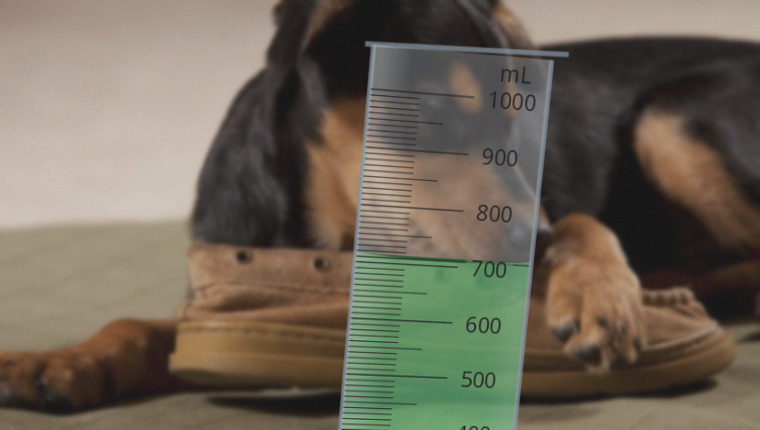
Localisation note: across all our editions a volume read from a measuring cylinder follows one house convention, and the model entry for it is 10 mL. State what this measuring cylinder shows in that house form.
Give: 710 mL
